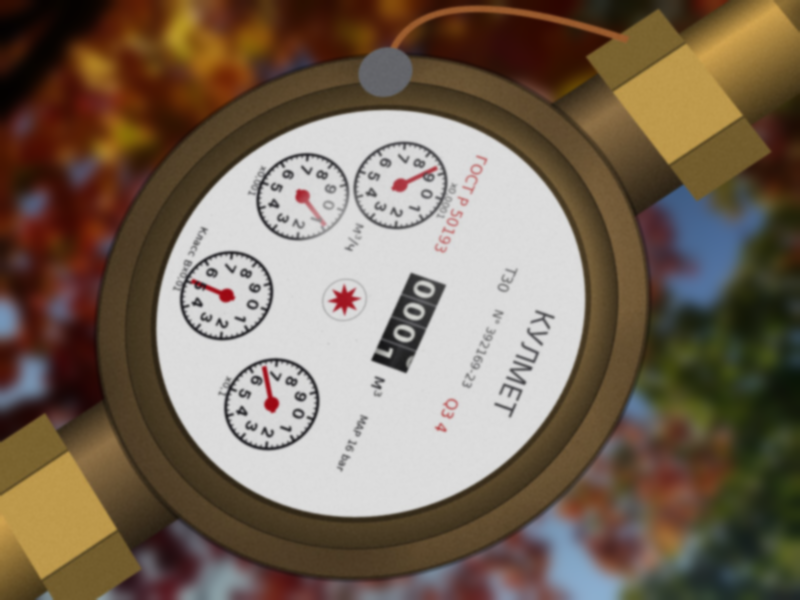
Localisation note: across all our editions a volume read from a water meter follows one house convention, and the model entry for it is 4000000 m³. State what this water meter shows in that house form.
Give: 0.6508 m³
